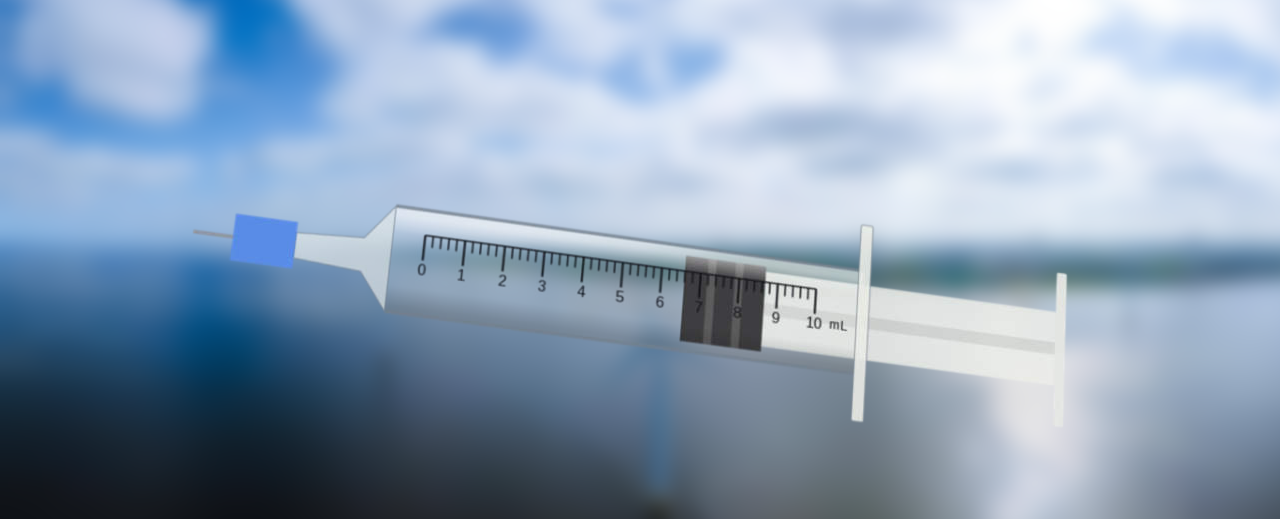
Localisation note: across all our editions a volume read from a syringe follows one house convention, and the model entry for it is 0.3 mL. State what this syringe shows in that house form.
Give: 6.6 mL
